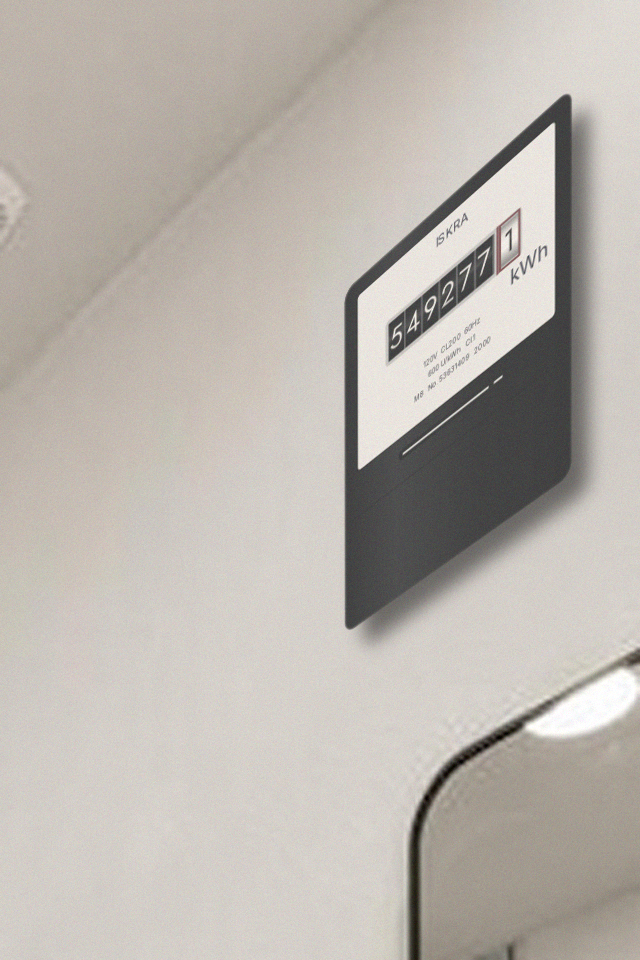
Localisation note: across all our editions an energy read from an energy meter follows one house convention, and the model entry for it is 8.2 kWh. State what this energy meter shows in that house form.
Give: 549277.1 kWh
